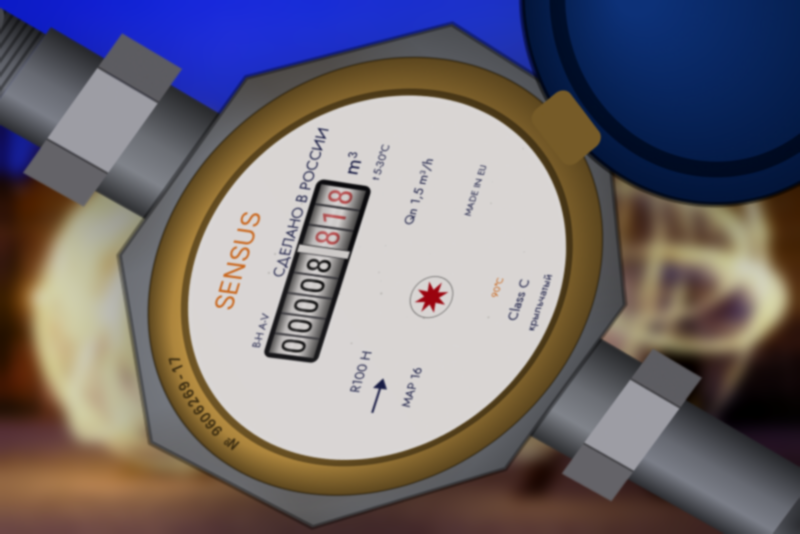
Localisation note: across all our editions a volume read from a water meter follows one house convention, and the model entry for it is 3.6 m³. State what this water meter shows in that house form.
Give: 8.818 m³
